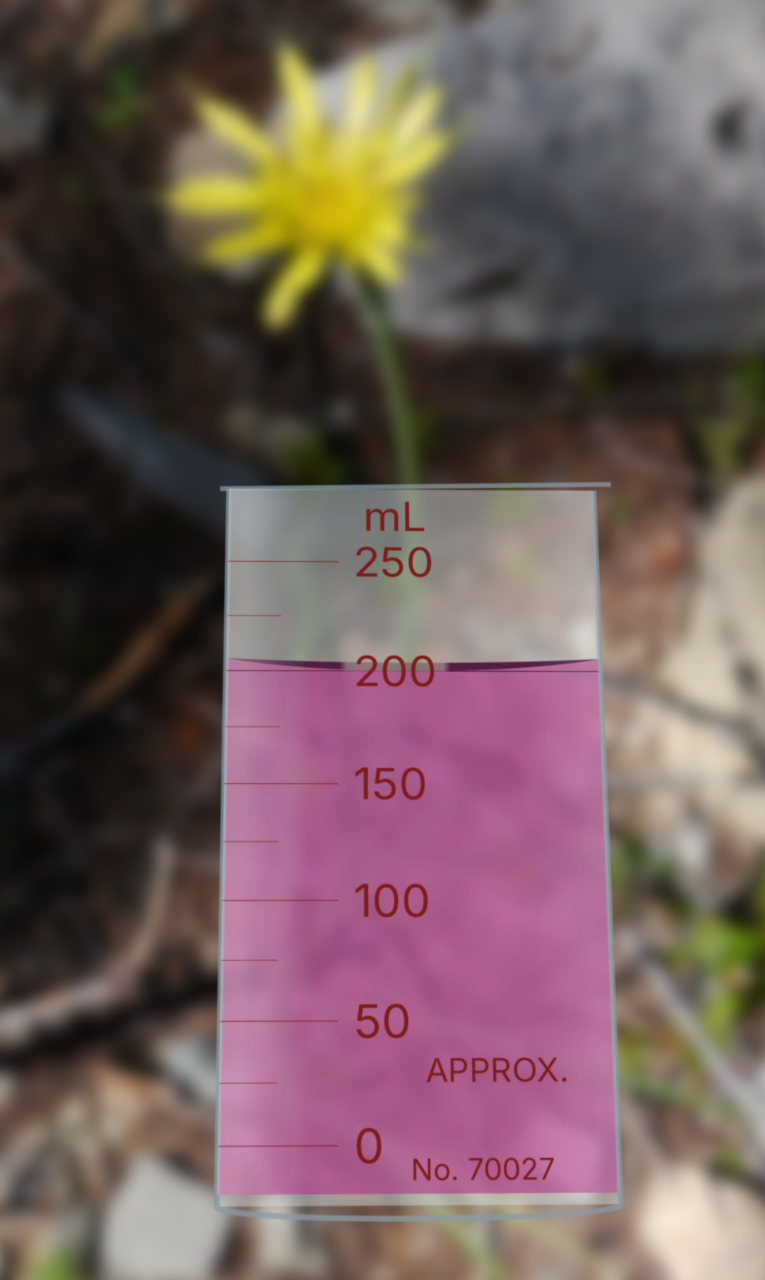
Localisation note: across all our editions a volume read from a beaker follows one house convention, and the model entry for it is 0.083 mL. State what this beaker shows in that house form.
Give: 200 mL
